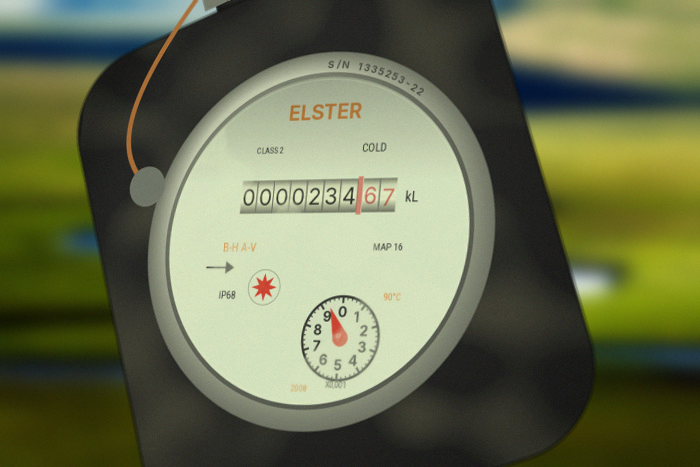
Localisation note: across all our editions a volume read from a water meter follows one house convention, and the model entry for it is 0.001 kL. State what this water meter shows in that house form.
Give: 234.669 kL
